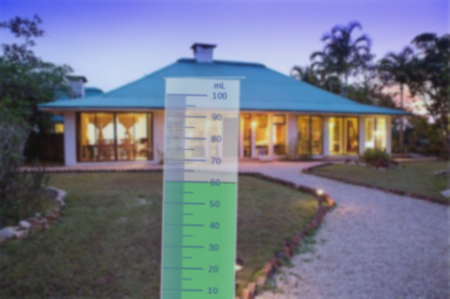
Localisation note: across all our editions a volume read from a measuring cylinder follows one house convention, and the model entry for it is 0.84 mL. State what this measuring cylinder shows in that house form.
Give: 60 mL
